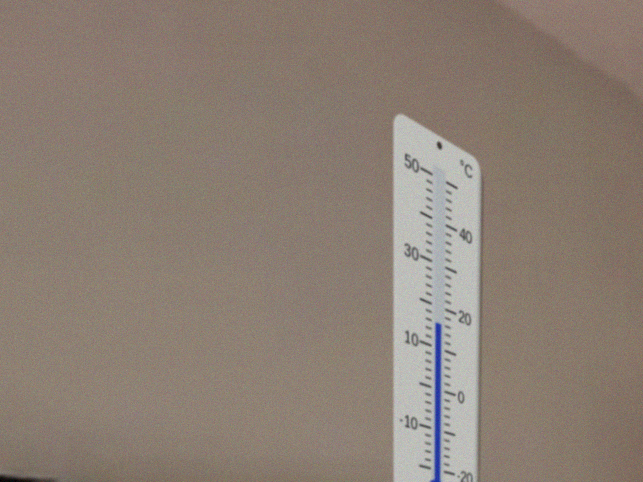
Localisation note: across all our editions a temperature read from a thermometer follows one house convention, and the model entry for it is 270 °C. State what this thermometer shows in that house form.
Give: 16 °C
